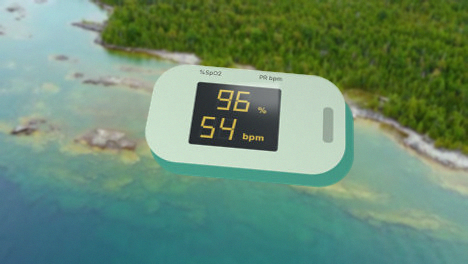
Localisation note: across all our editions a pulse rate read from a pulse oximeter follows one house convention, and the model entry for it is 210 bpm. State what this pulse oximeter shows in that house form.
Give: 54 bpm
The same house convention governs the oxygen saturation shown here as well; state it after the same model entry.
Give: 96 %
